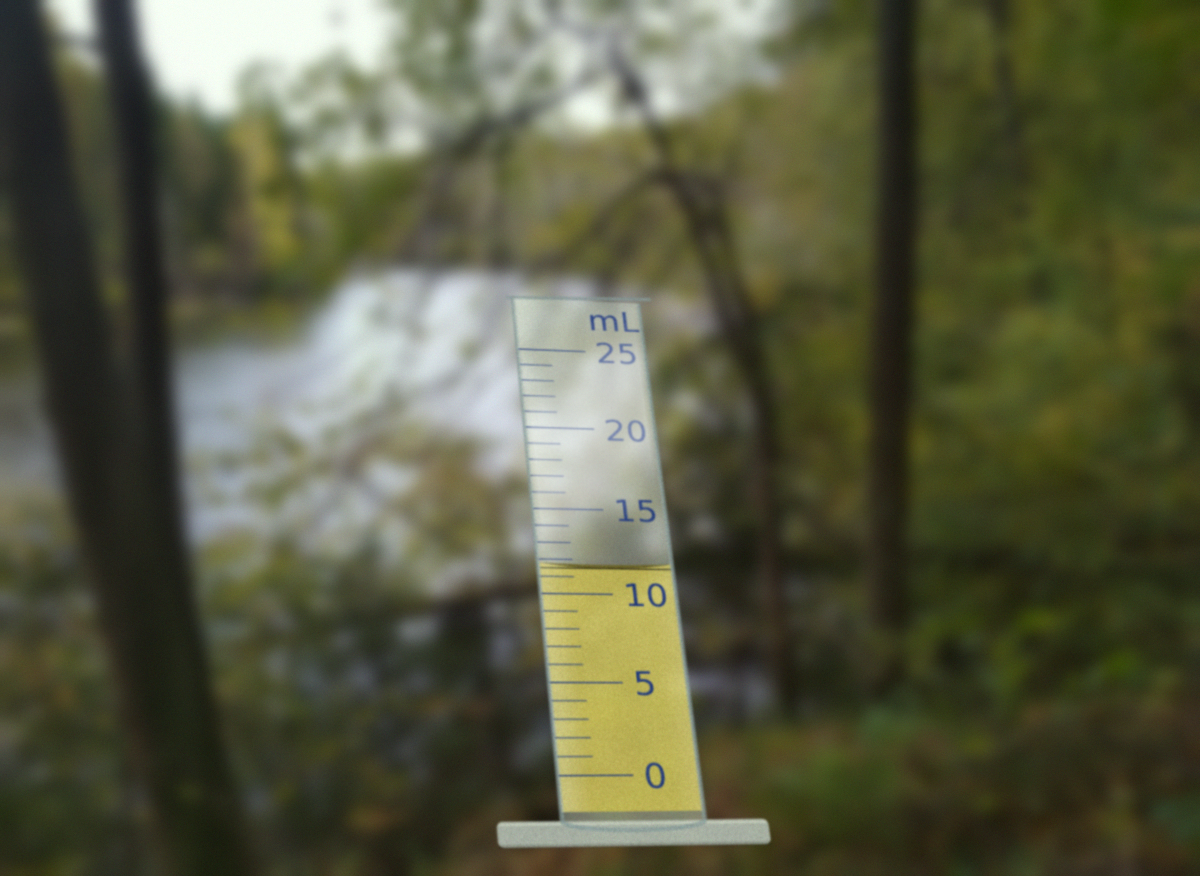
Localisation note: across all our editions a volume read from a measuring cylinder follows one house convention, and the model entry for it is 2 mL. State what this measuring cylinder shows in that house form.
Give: 11.5 mL
